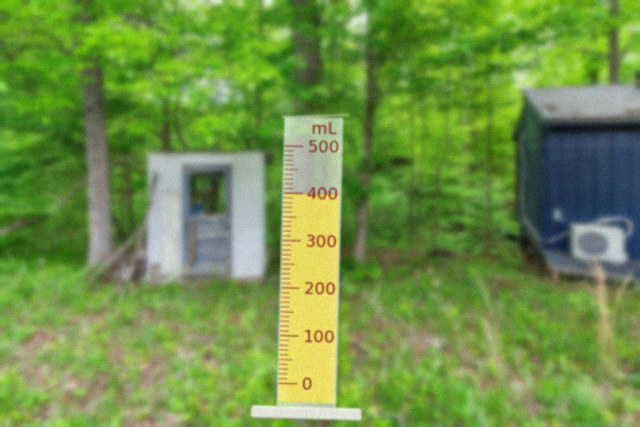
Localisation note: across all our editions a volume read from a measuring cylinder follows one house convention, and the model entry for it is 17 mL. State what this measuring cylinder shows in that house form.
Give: 400 mL
